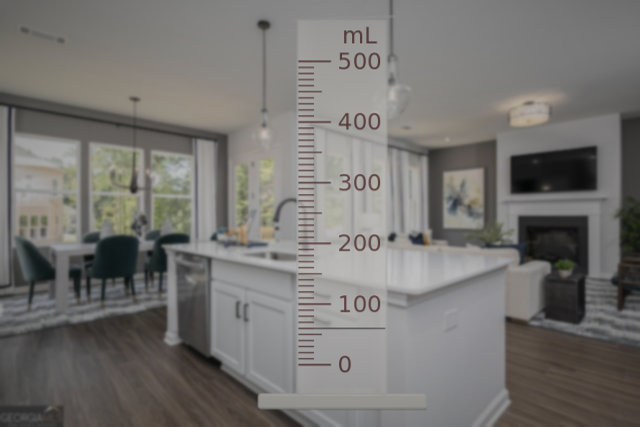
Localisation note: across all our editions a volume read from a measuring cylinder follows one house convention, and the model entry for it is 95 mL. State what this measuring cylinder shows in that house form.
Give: 60 mL
